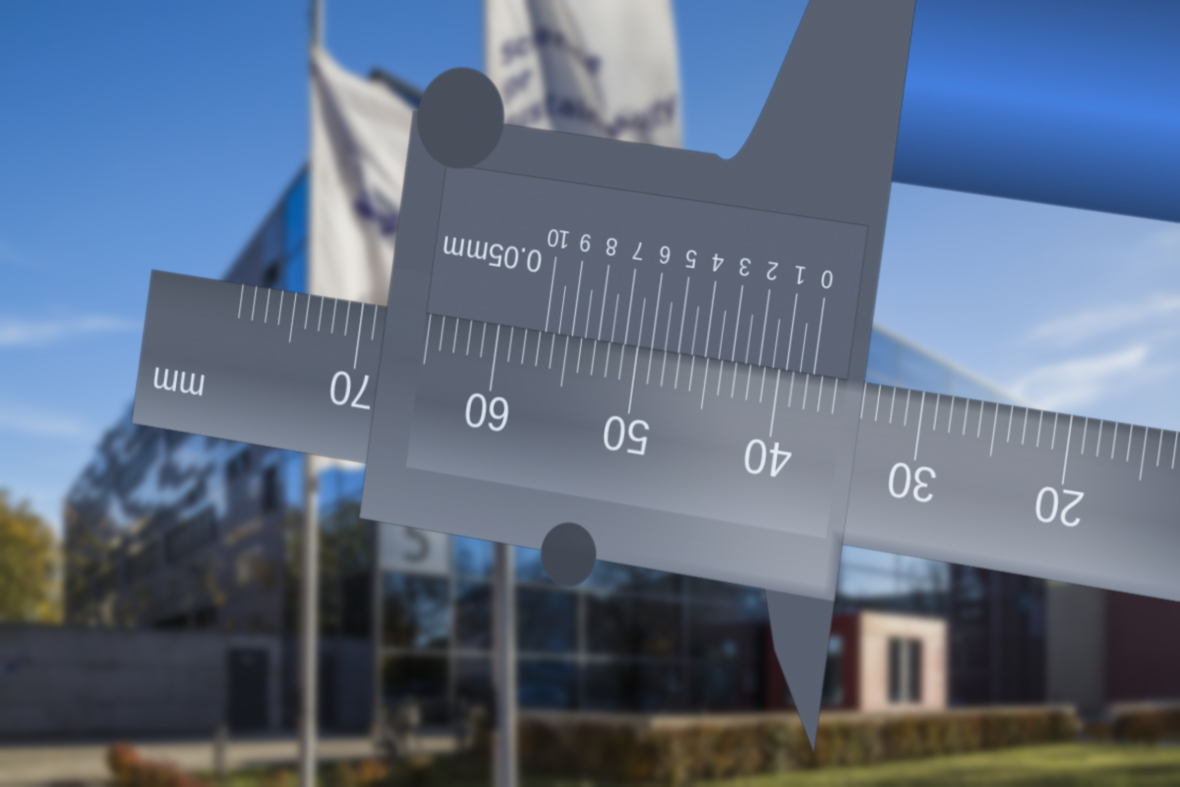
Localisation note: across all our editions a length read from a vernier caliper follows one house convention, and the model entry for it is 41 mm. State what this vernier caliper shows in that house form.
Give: 37.6 mm
